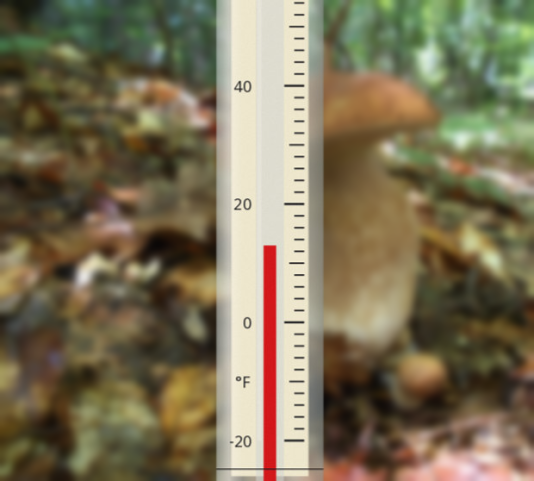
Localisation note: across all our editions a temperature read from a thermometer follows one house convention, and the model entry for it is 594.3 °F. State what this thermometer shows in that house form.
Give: 13 °F
